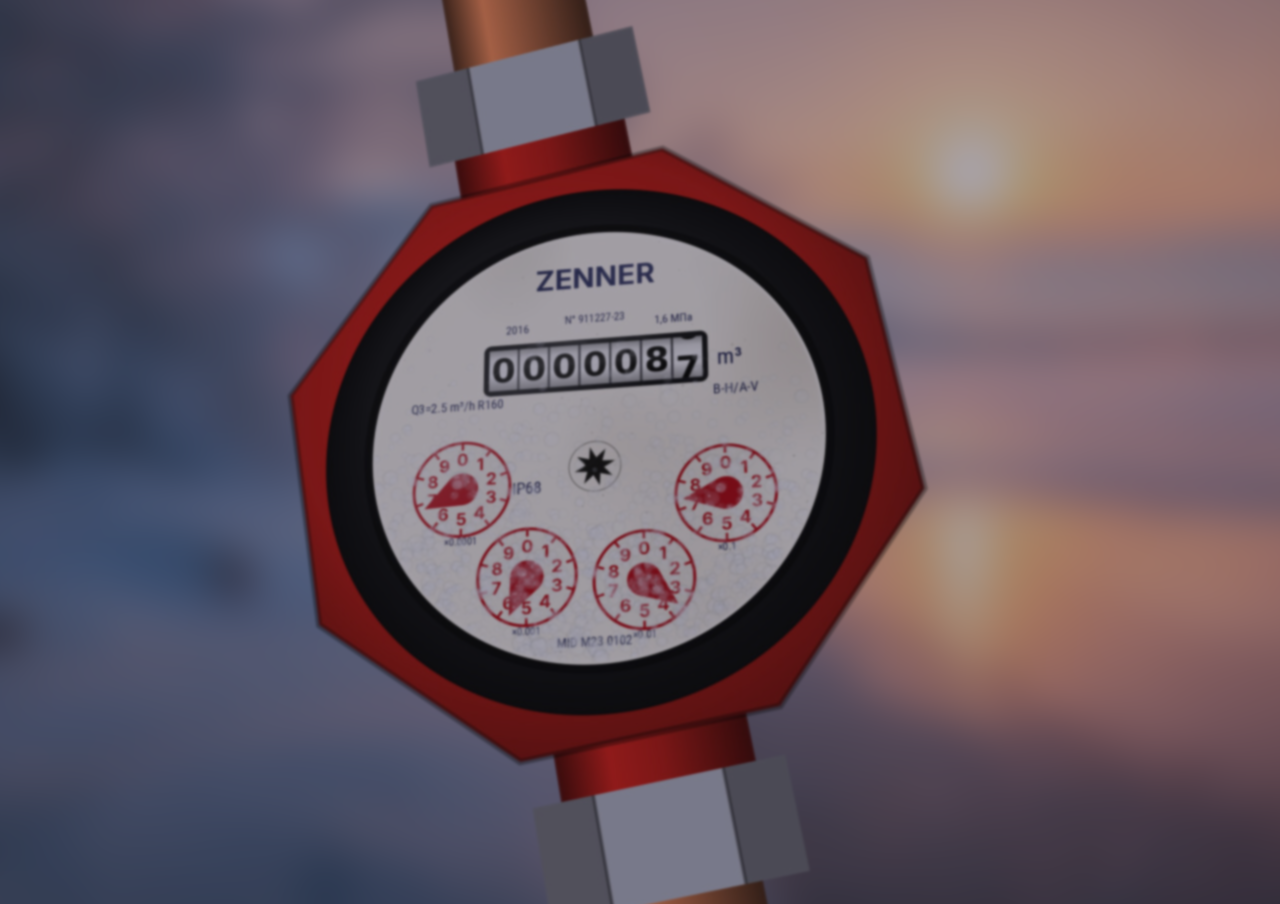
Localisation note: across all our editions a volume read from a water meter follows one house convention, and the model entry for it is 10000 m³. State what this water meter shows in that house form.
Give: 86.7356 m³
